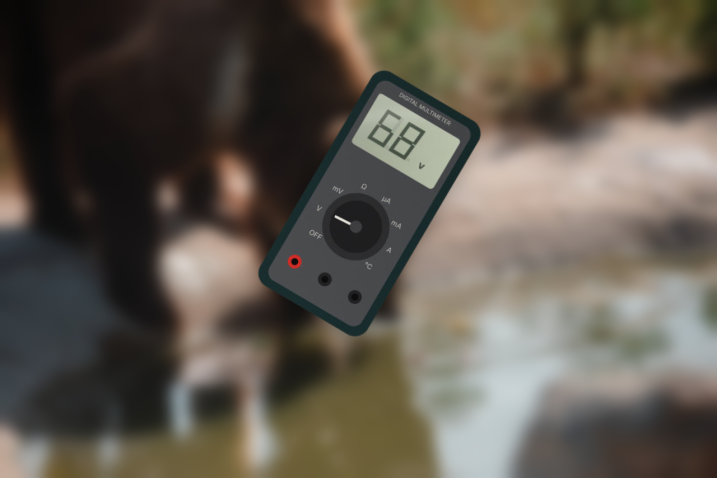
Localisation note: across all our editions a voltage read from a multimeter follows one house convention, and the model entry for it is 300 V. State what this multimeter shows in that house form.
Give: 68 V
